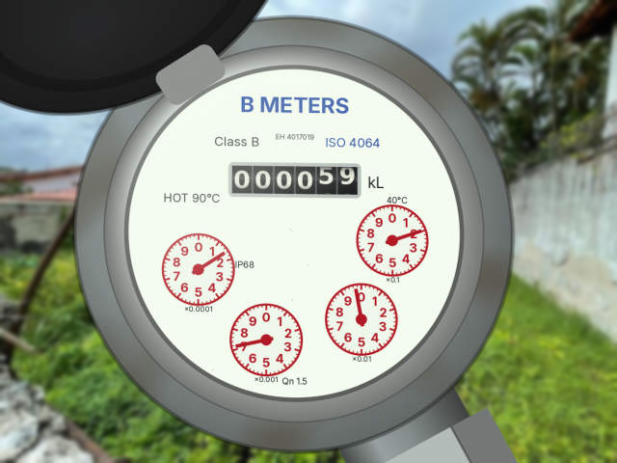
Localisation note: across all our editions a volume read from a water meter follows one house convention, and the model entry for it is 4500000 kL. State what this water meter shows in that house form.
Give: 59.1971 kL
